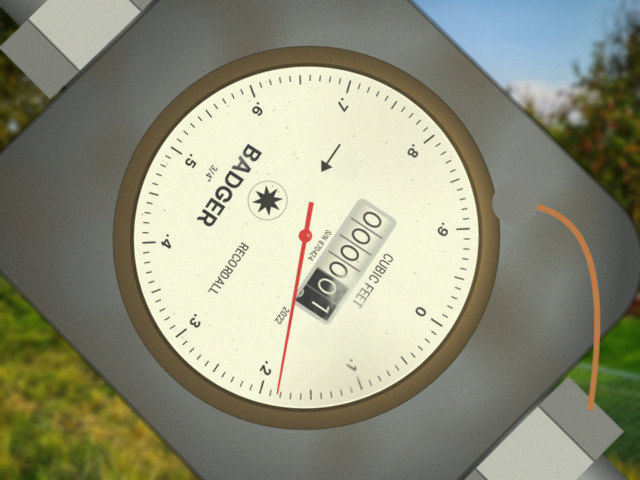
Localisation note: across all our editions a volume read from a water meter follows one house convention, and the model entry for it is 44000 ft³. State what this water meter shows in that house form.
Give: 1.18 ft³
